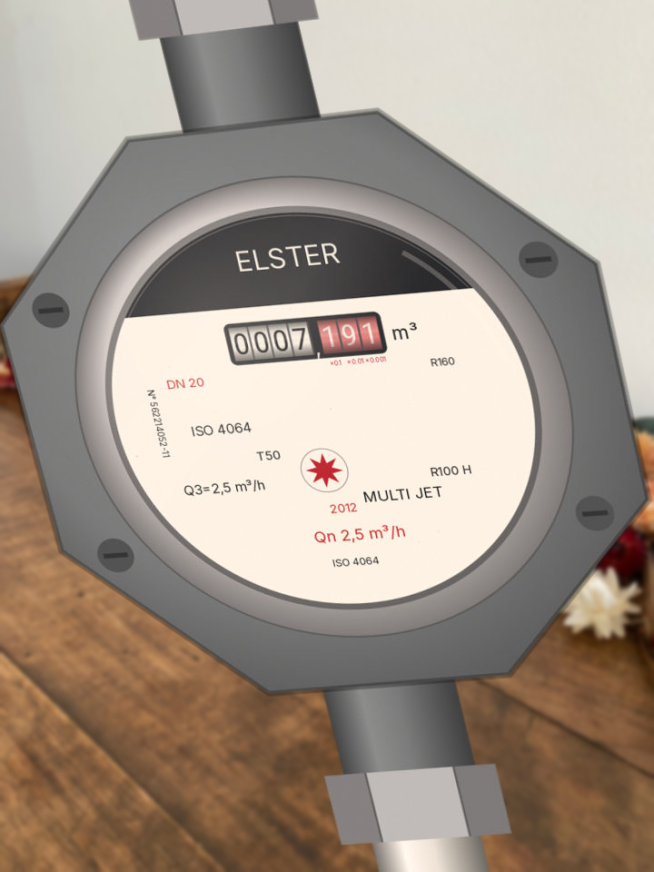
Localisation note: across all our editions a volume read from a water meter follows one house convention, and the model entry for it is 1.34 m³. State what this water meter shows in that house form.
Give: 7.191 m³
